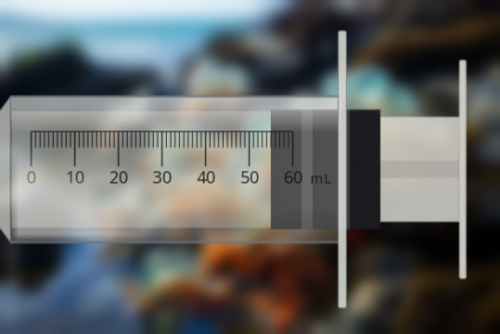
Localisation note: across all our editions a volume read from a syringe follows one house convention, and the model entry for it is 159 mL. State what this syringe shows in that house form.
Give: 55 mL
